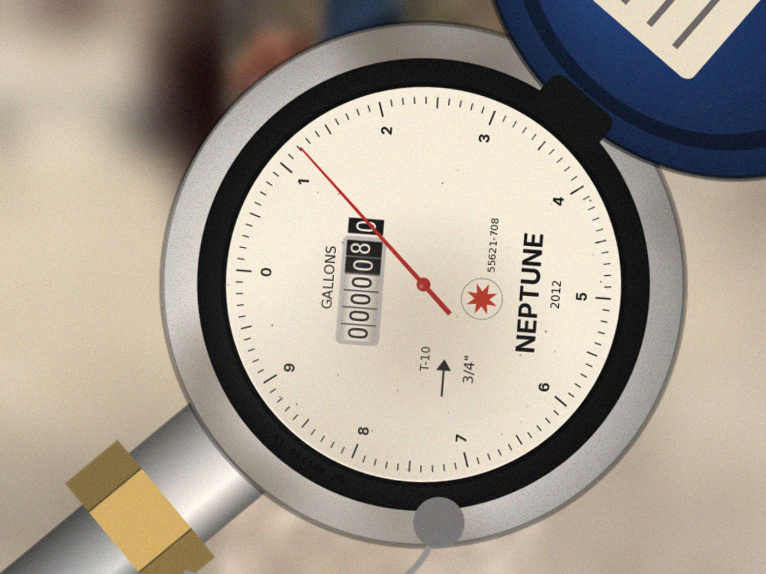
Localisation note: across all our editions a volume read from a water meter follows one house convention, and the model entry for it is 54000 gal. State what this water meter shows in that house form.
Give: 81.2 gal
